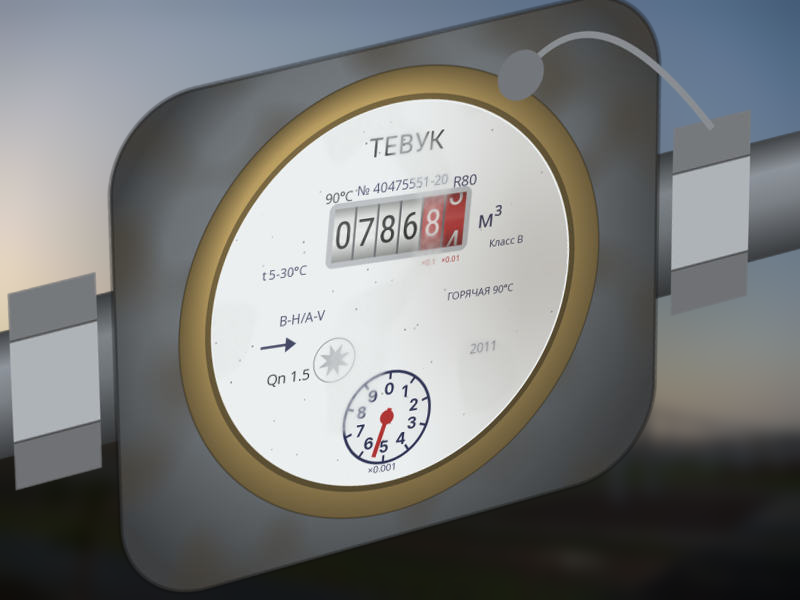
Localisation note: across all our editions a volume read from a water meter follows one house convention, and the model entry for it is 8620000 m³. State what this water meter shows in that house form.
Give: 786.835 m³
